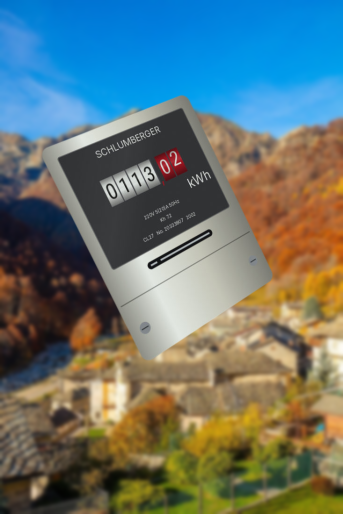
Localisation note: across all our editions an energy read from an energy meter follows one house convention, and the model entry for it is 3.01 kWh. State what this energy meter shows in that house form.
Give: 113.02 kWh
